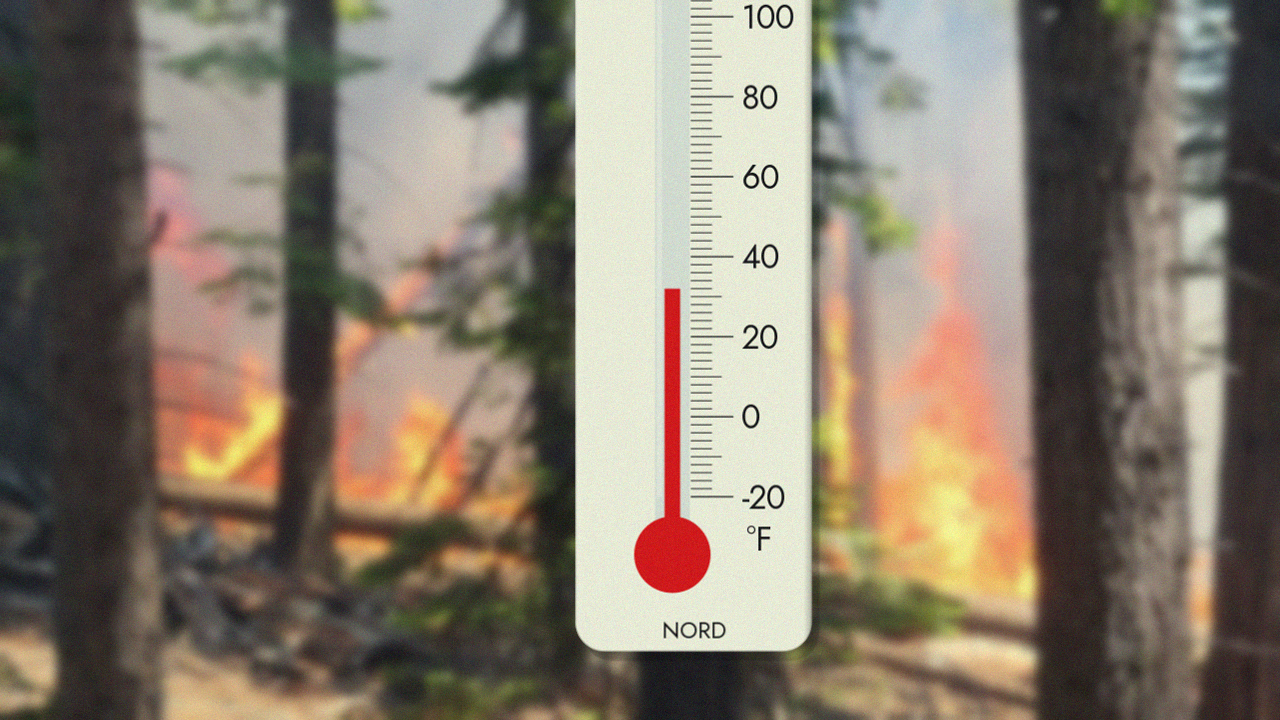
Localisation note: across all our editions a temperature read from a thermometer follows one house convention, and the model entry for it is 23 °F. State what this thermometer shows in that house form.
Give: 32 °F
